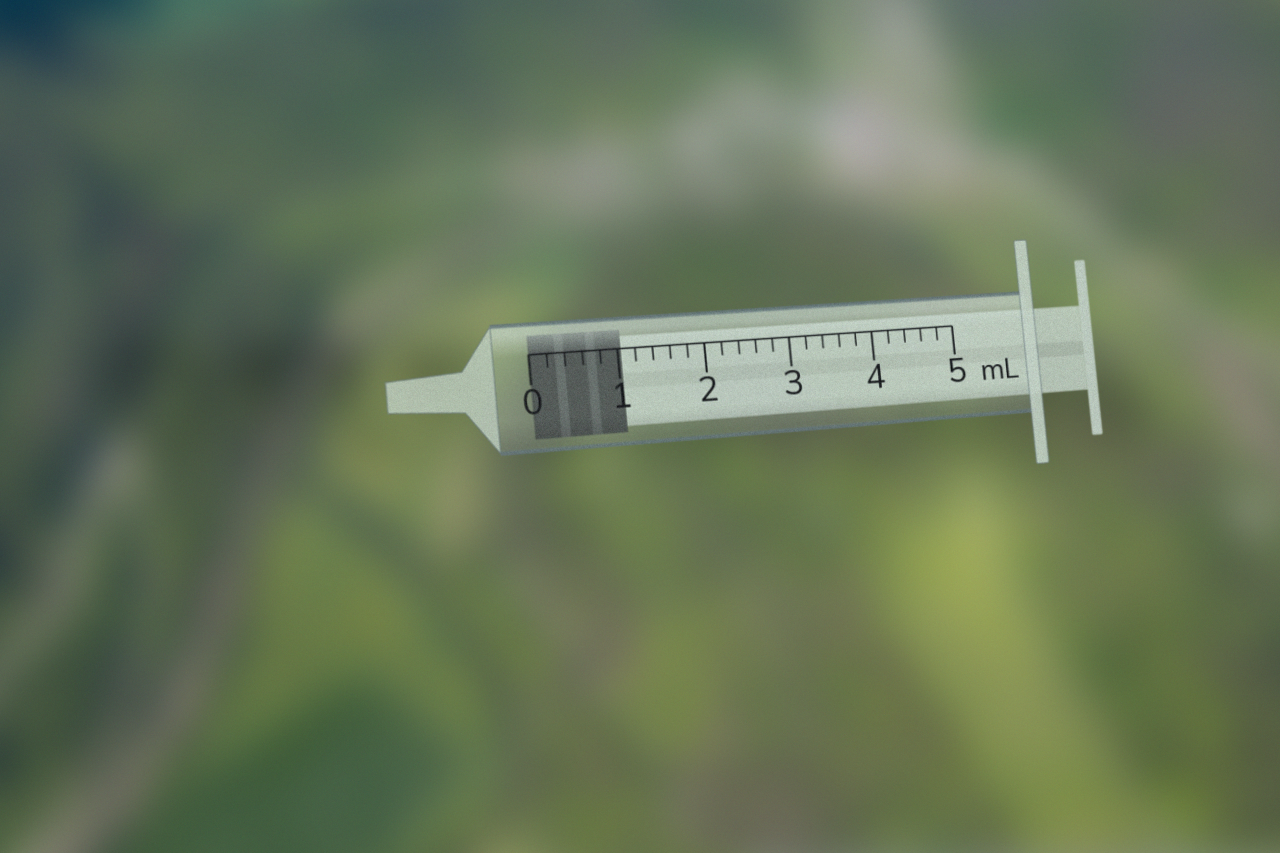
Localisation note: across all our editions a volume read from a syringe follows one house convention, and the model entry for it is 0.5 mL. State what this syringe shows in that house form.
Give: 0 mL
